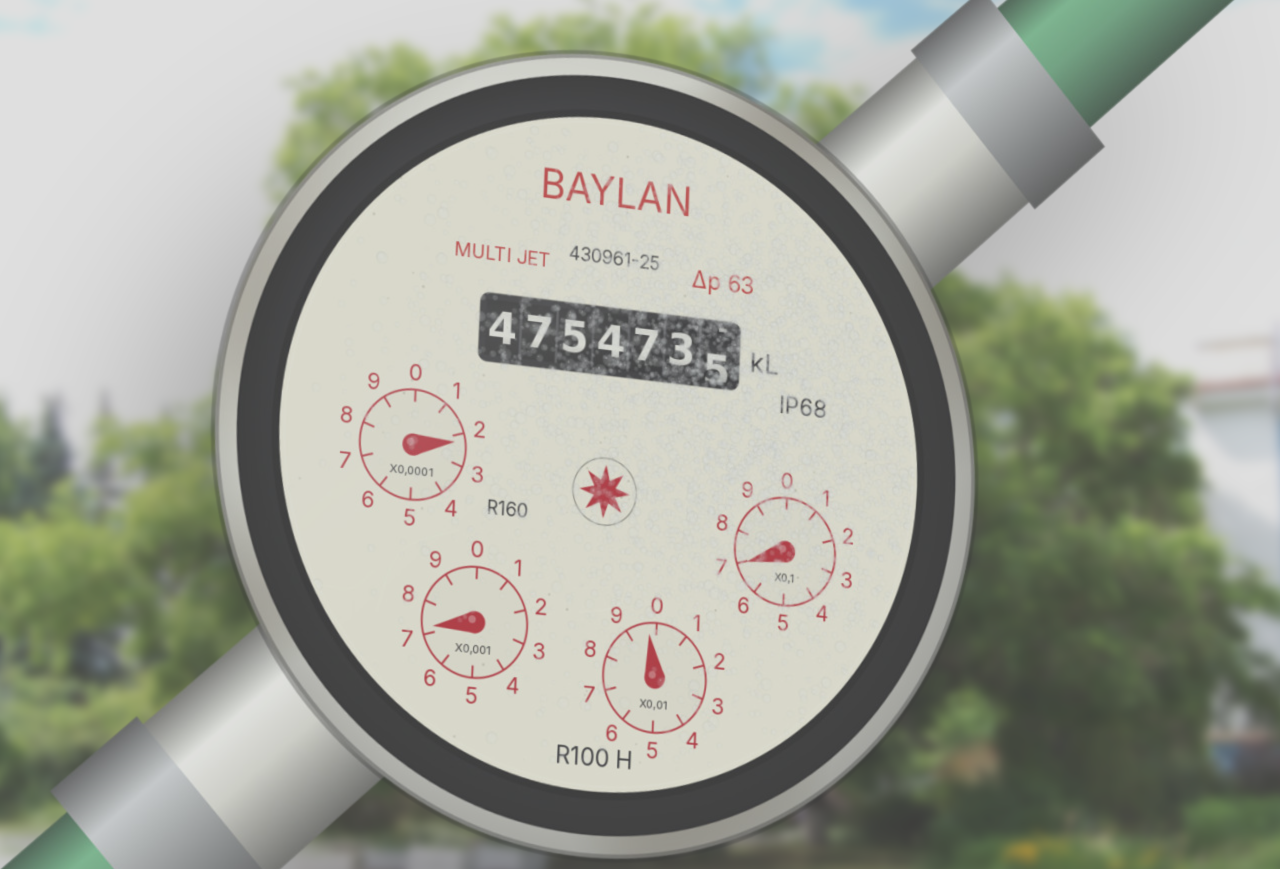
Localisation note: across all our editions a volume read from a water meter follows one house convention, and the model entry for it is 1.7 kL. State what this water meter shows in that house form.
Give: 4754734.6972 kL
